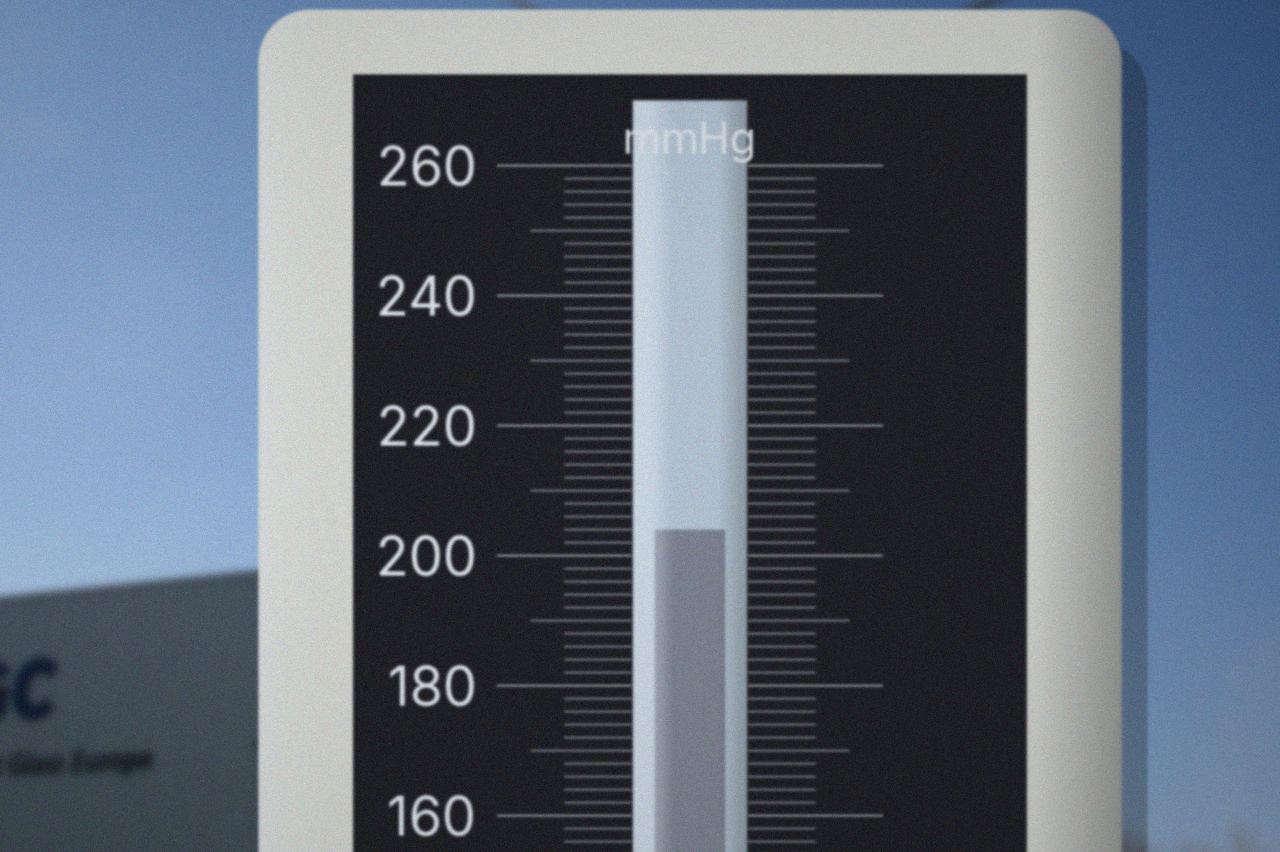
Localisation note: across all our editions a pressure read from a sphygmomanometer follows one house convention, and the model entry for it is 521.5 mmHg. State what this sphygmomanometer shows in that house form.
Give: 204 mmHg
